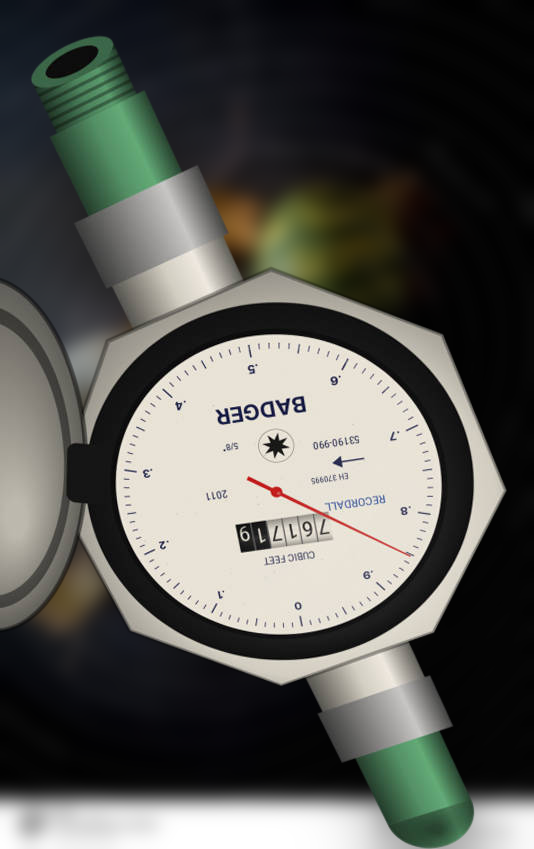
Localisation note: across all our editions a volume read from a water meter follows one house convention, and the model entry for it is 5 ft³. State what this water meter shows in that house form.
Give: 761718.85 ft³
